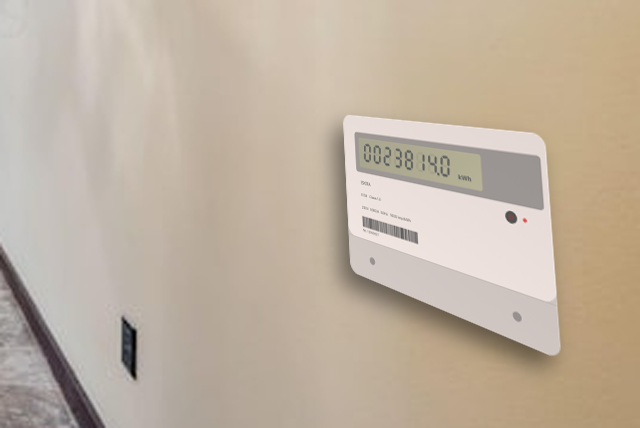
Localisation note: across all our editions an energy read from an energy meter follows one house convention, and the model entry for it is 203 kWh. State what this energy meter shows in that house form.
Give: 23814.0 kWh
